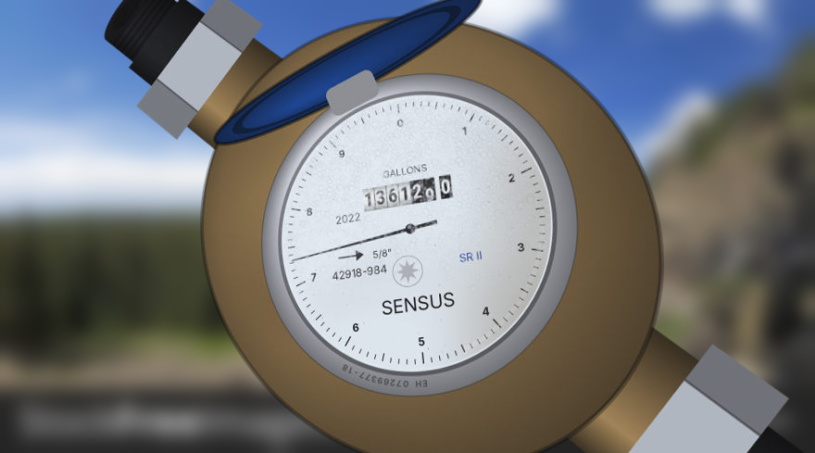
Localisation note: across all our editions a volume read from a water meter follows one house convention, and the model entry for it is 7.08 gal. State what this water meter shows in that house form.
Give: 1361287.3 gal
